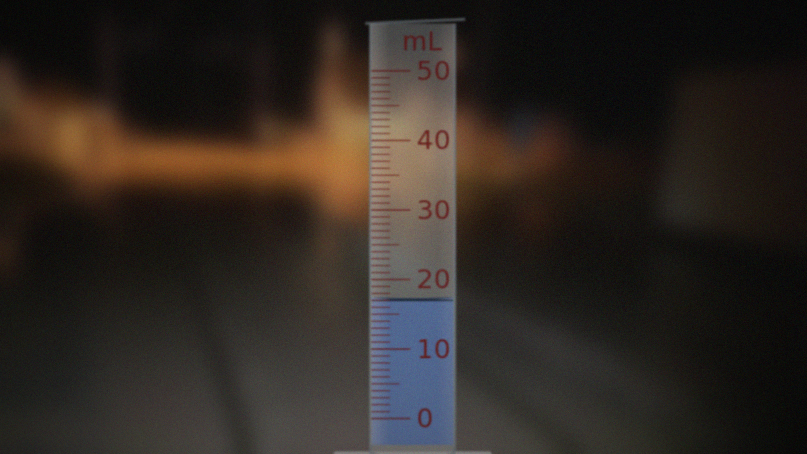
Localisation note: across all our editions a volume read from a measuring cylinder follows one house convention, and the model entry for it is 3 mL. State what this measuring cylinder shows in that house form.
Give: 17 mL
